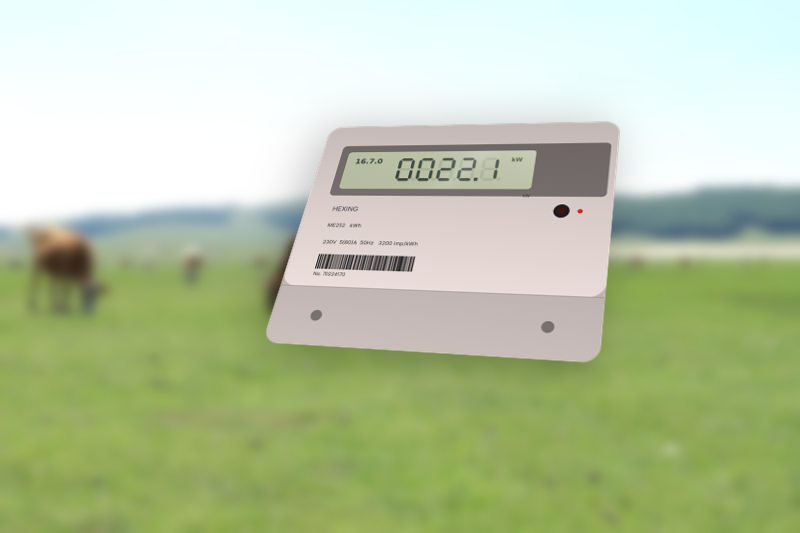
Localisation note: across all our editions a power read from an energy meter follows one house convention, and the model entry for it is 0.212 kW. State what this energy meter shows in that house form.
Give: 22.1 kW
